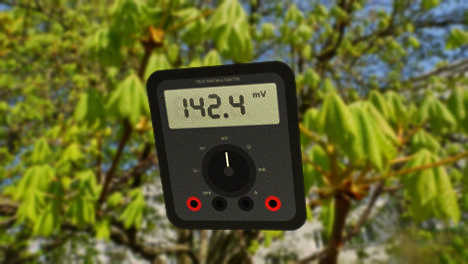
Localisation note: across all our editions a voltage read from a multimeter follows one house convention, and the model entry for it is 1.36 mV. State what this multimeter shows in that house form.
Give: 142.4 mV
